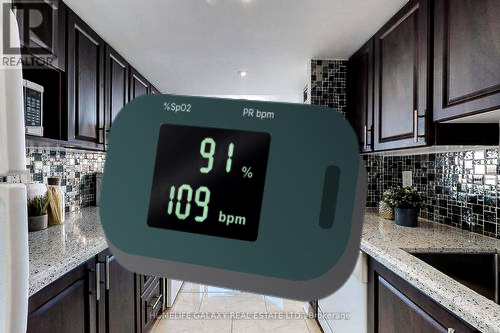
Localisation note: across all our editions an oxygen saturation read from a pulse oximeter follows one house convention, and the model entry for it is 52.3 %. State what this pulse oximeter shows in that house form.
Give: 91 %
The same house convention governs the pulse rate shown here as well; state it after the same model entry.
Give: 109 bpm
